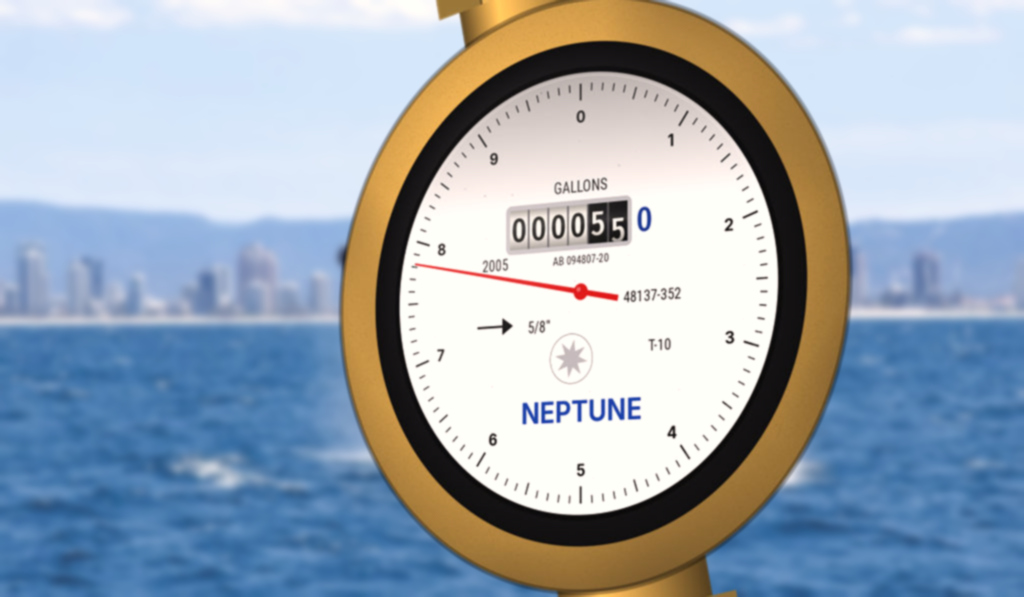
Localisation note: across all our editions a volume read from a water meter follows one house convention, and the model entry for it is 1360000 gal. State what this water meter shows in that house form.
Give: 547.8 gal
